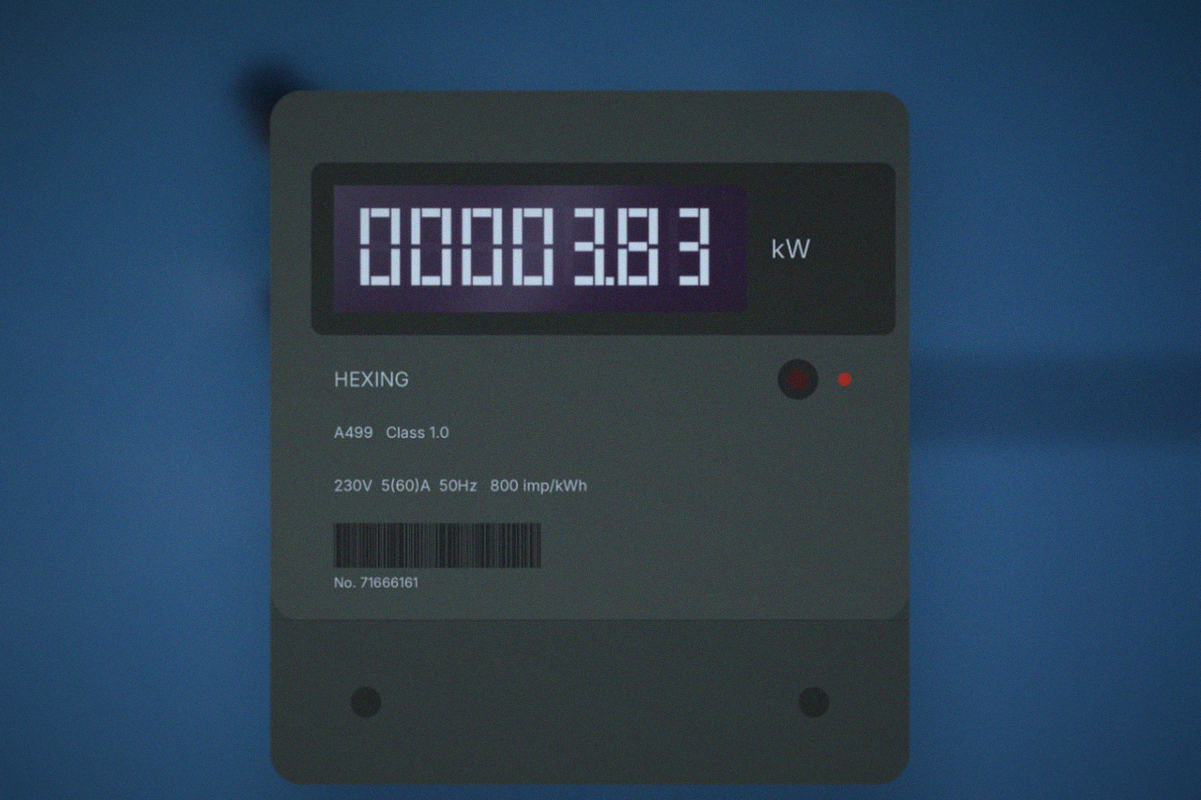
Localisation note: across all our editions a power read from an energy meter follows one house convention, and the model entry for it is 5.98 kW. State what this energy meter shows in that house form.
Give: 3.83 kW
